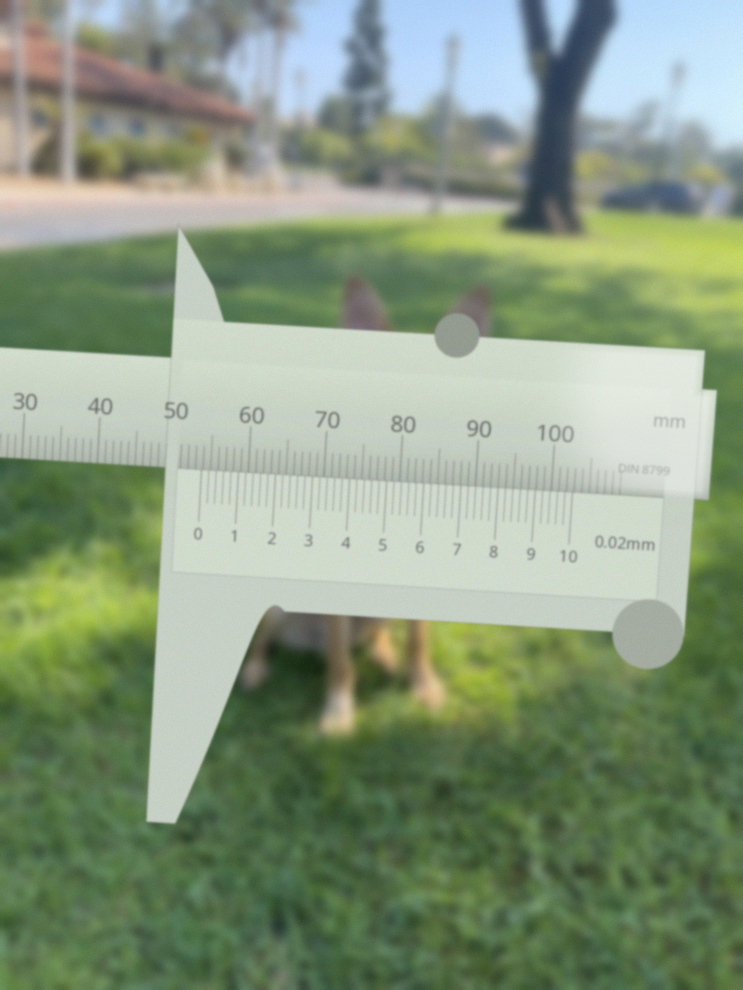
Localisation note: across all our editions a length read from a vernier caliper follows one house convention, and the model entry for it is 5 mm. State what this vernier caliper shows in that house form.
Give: 53.8 mm
